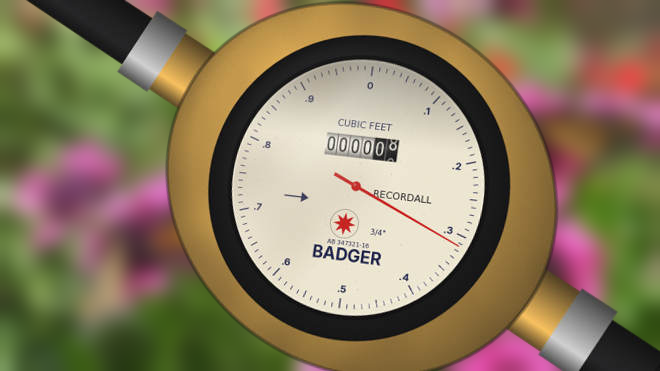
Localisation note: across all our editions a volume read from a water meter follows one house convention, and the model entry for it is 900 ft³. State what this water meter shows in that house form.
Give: 8.31 ft³
